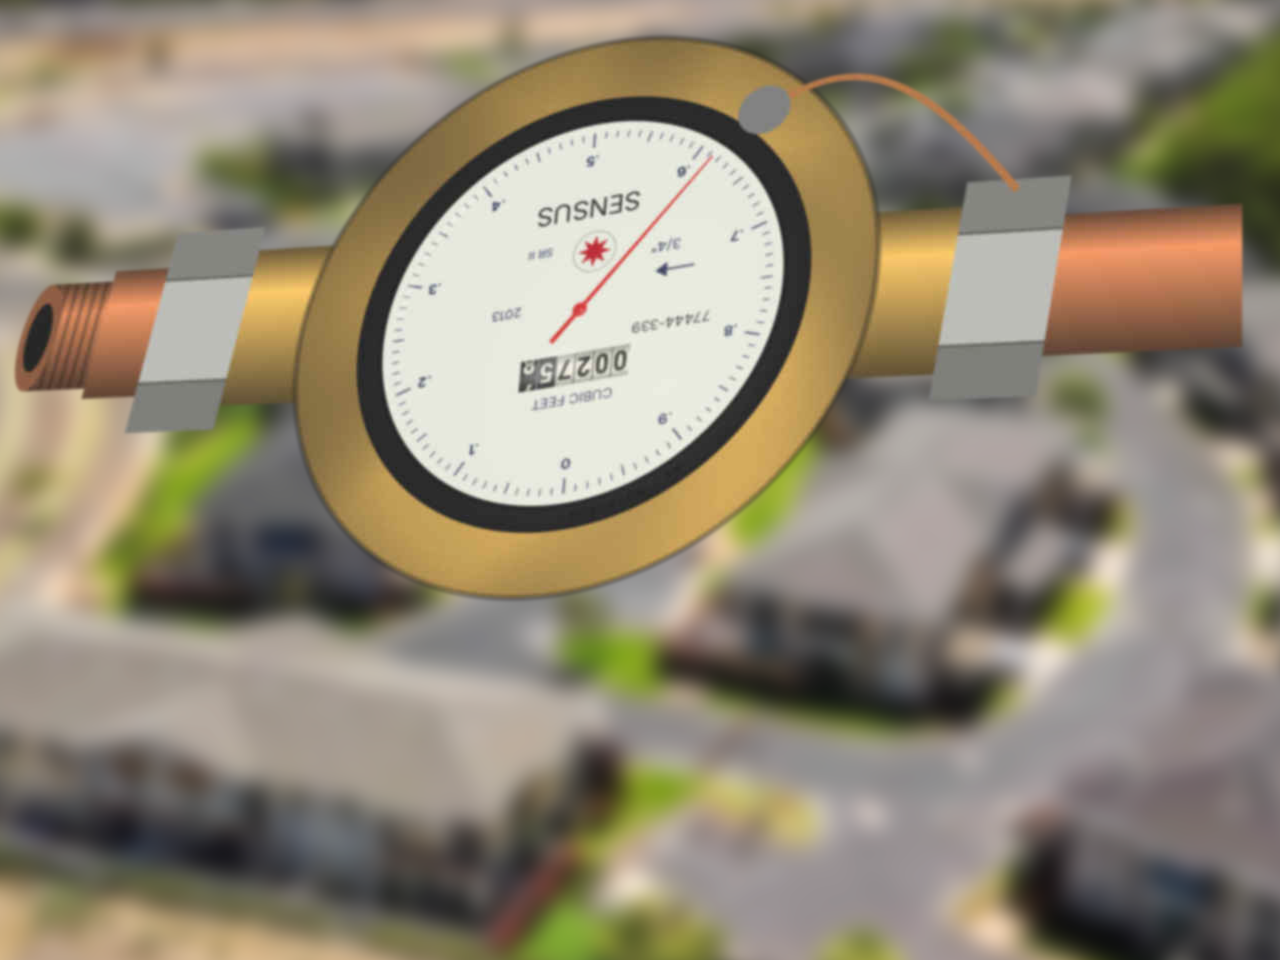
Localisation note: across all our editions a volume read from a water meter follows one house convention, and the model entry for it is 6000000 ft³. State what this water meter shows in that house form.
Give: 2757.61 ft³
